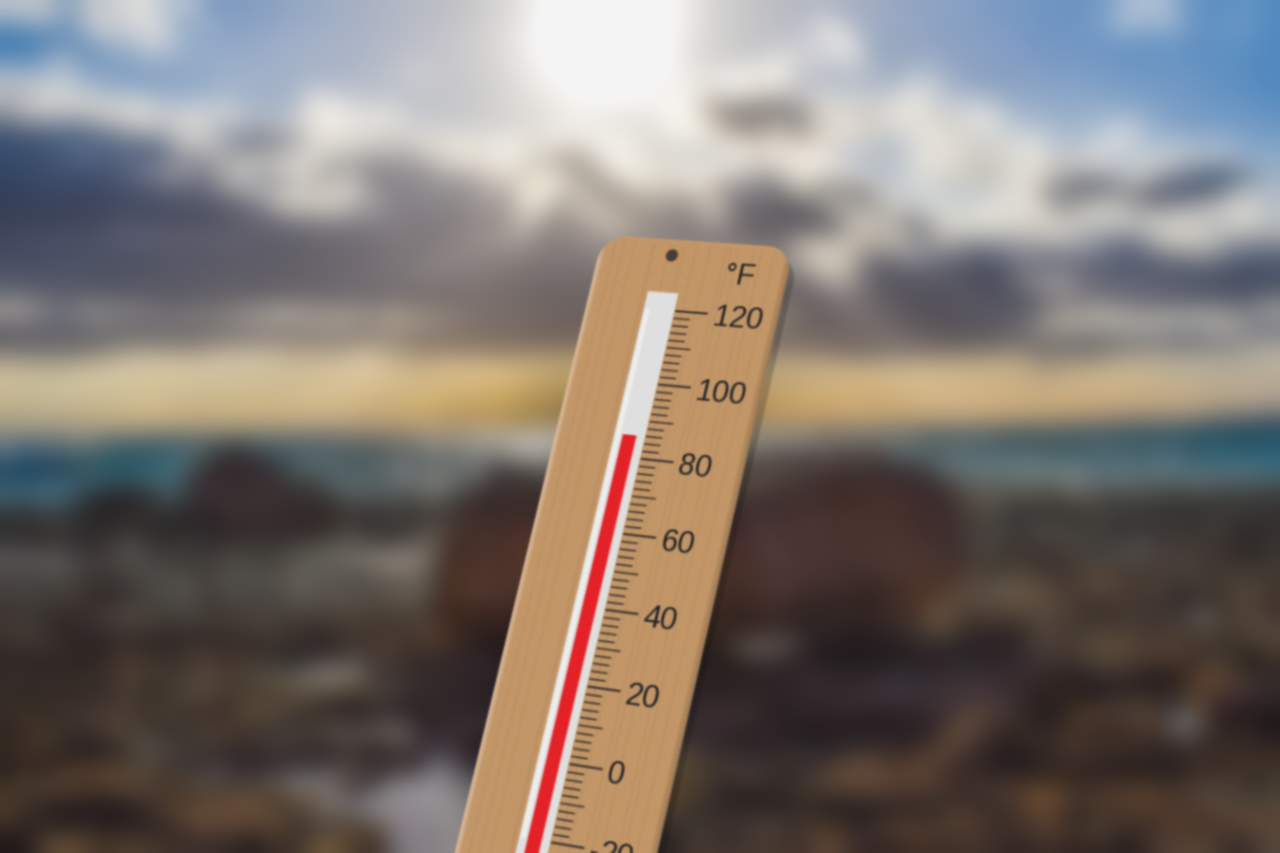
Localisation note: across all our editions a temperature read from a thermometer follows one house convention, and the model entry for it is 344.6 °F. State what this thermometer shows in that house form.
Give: 86 °F
